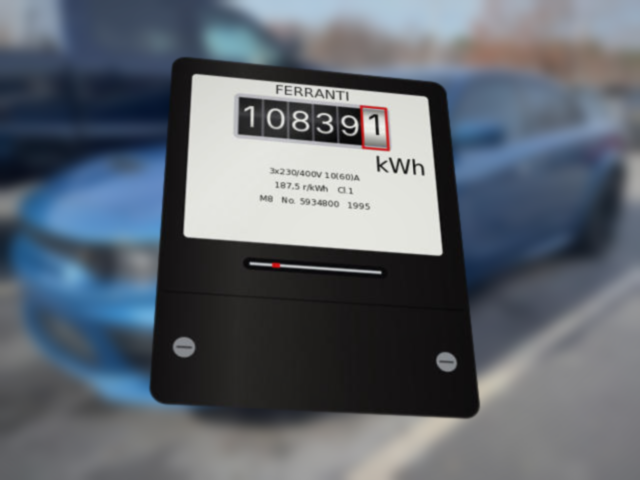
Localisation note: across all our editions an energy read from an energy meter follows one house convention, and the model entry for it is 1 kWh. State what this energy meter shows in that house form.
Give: 10839.1 kWh
